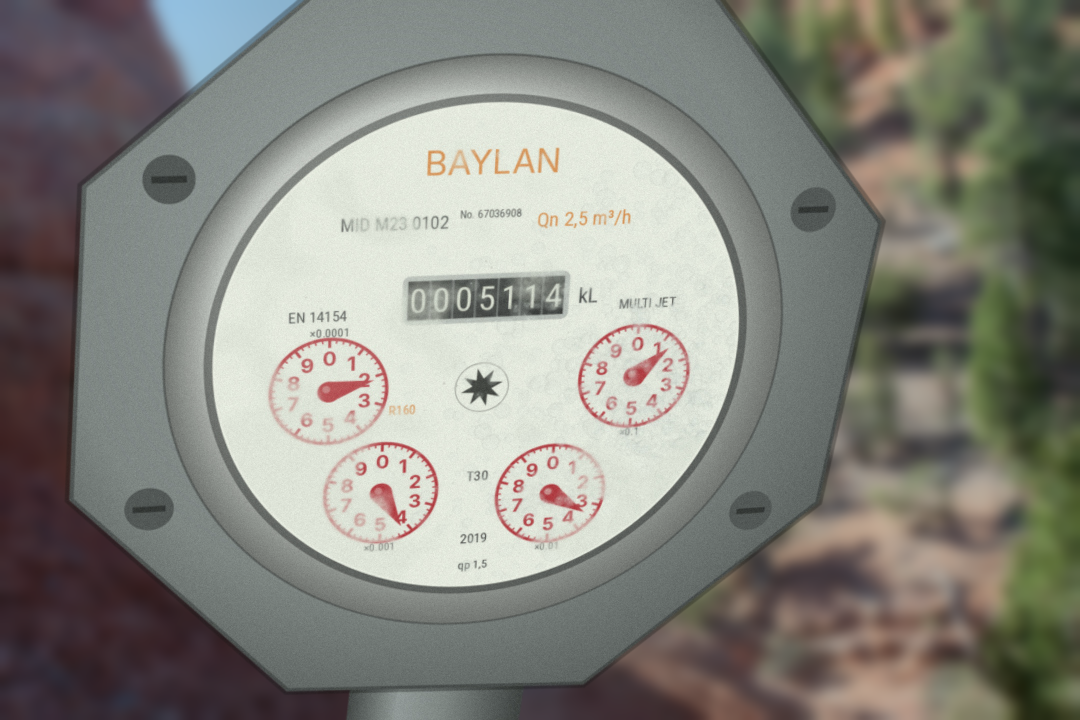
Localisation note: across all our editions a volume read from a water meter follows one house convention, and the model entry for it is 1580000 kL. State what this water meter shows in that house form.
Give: 5114.1342 kL
